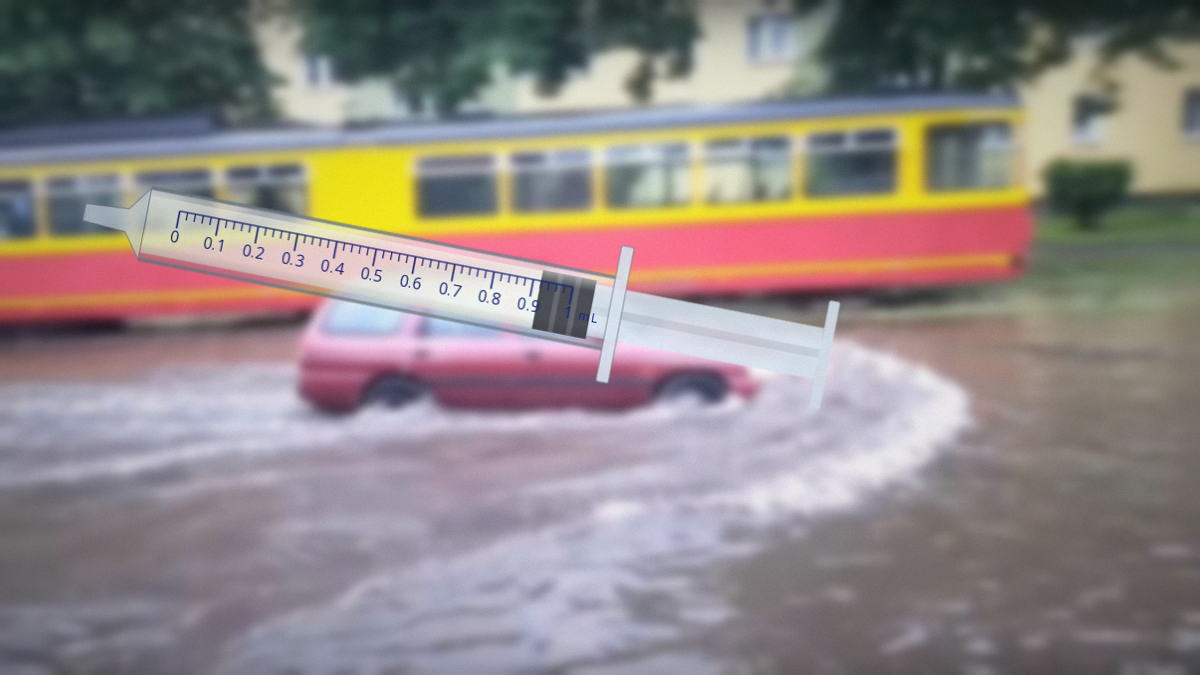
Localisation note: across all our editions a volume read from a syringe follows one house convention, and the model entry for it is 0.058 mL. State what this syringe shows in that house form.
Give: 0.92 mL
